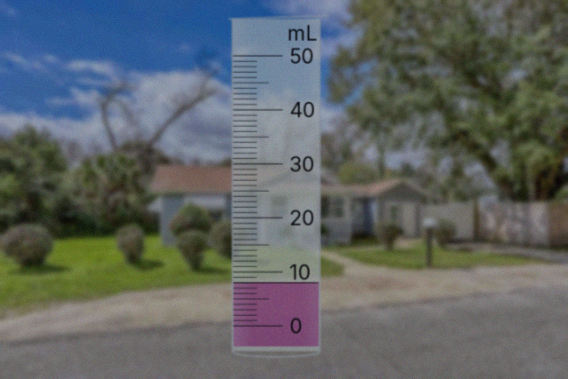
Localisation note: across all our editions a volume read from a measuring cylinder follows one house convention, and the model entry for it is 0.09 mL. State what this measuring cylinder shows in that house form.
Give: 8 mL
